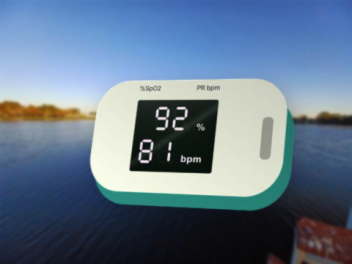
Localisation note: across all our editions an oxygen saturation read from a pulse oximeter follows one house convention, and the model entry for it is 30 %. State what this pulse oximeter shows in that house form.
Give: 92 %
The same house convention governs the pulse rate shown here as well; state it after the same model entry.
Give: 81 bpm
